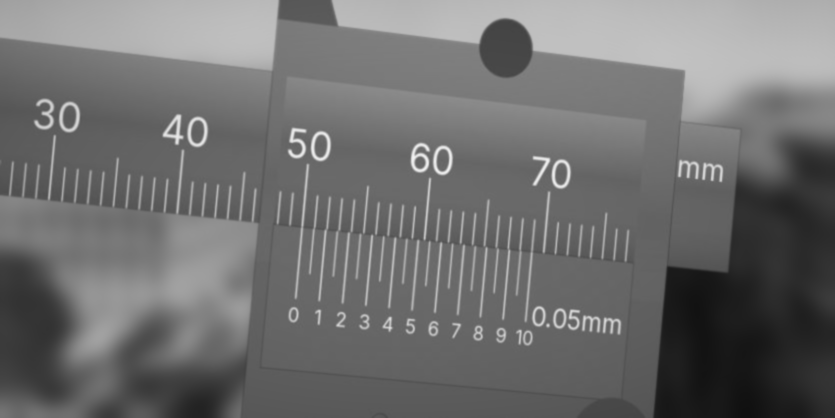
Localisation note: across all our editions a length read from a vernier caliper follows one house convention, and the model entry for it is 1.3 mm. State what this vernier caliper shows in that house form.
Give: 50.0 mm
